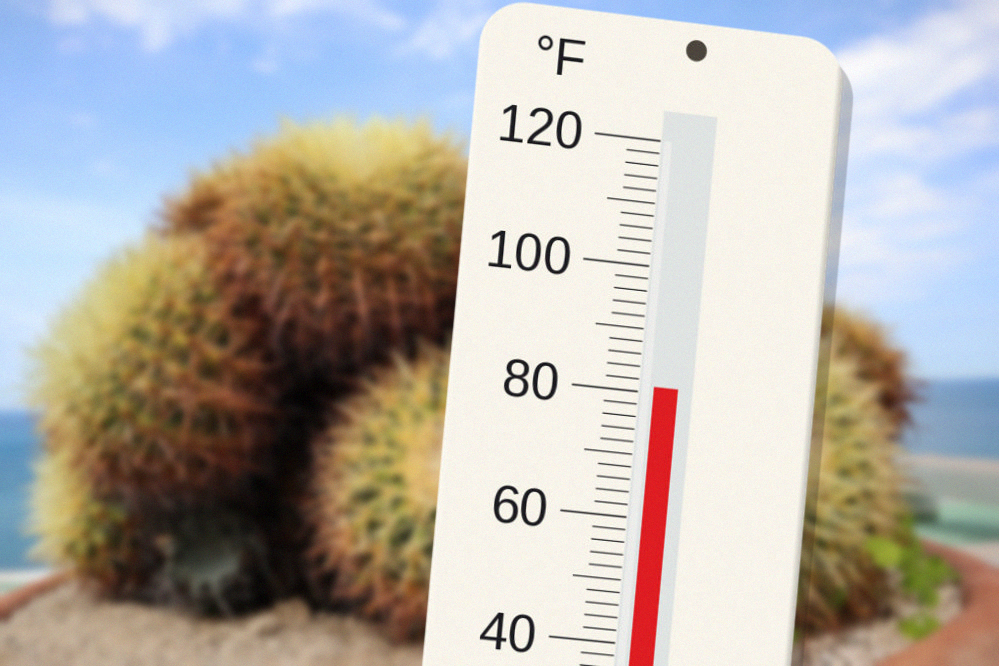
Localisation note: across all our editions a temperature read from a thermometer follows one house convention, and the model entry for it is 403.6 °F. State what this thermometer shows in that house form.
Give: 81 °F
